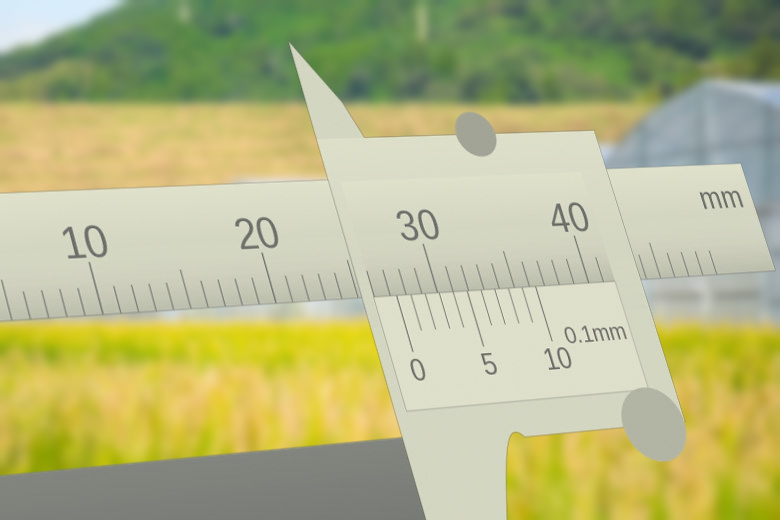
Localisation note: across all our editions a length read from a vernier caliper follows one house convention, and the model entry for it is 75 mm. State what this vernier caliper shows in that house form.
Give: 27.4 mm
